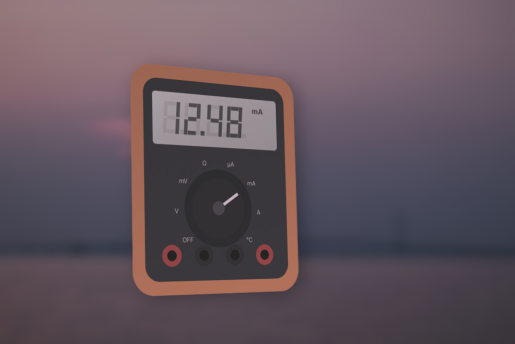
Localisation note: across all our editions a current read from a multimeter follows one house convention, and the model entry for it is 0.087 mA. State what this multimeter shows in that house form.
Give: 12.48 mA
